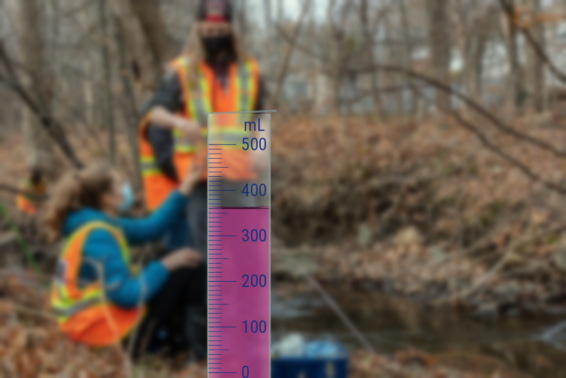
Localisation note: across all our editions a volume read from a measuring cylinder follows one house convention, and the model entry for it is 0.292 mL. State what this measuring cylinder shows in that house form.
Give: 360 mL
